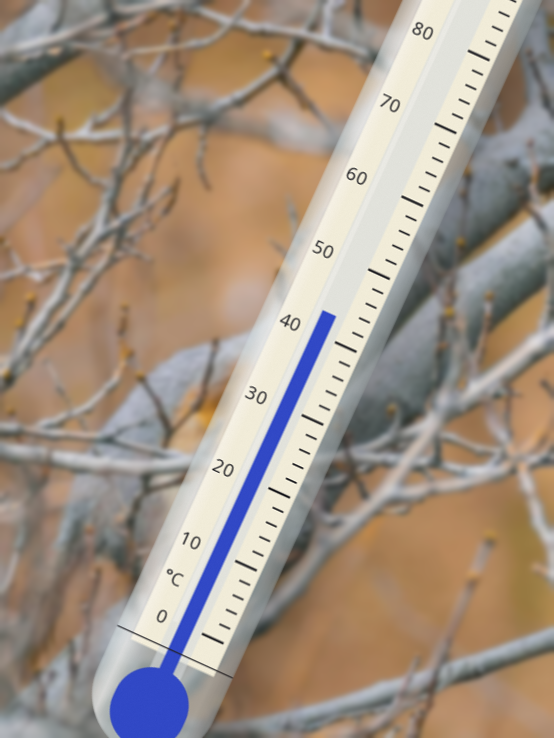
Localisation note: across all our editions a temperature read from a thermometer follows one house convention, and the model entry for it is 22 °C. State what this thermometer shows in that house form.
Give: 43 °C
